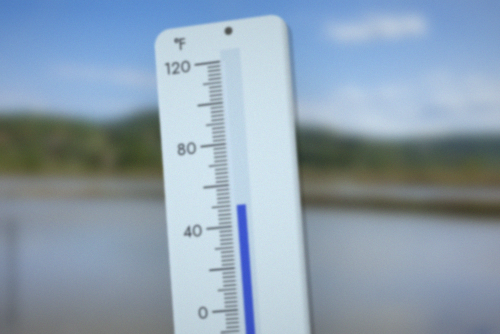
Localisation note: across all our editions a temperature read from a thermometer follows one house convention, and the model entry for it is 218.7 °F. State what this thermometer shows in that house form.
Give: 50 °F
